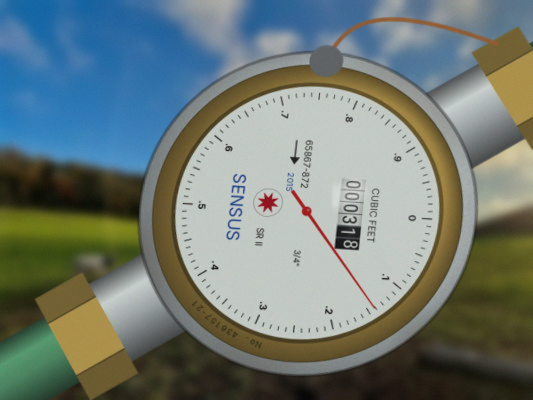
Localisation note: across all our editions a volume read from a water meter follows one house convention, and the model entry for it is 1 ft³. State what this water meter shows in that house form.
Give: 318.14 ft³
